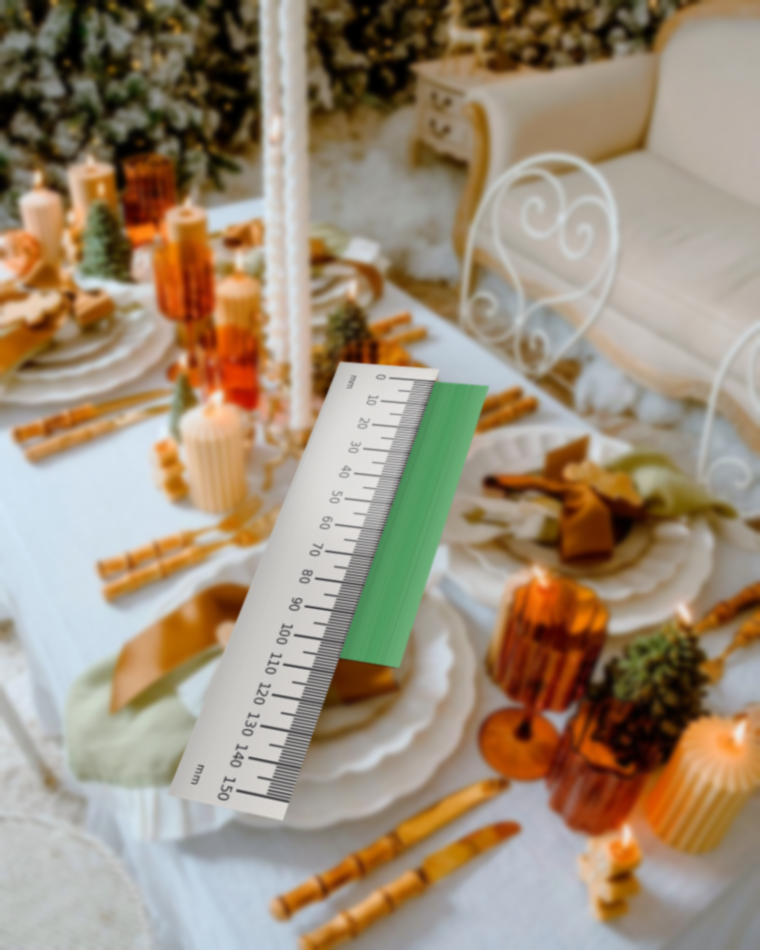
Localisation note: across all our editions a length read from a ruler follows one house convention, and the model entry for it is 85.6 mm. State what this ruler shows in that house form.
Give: 105 mm
